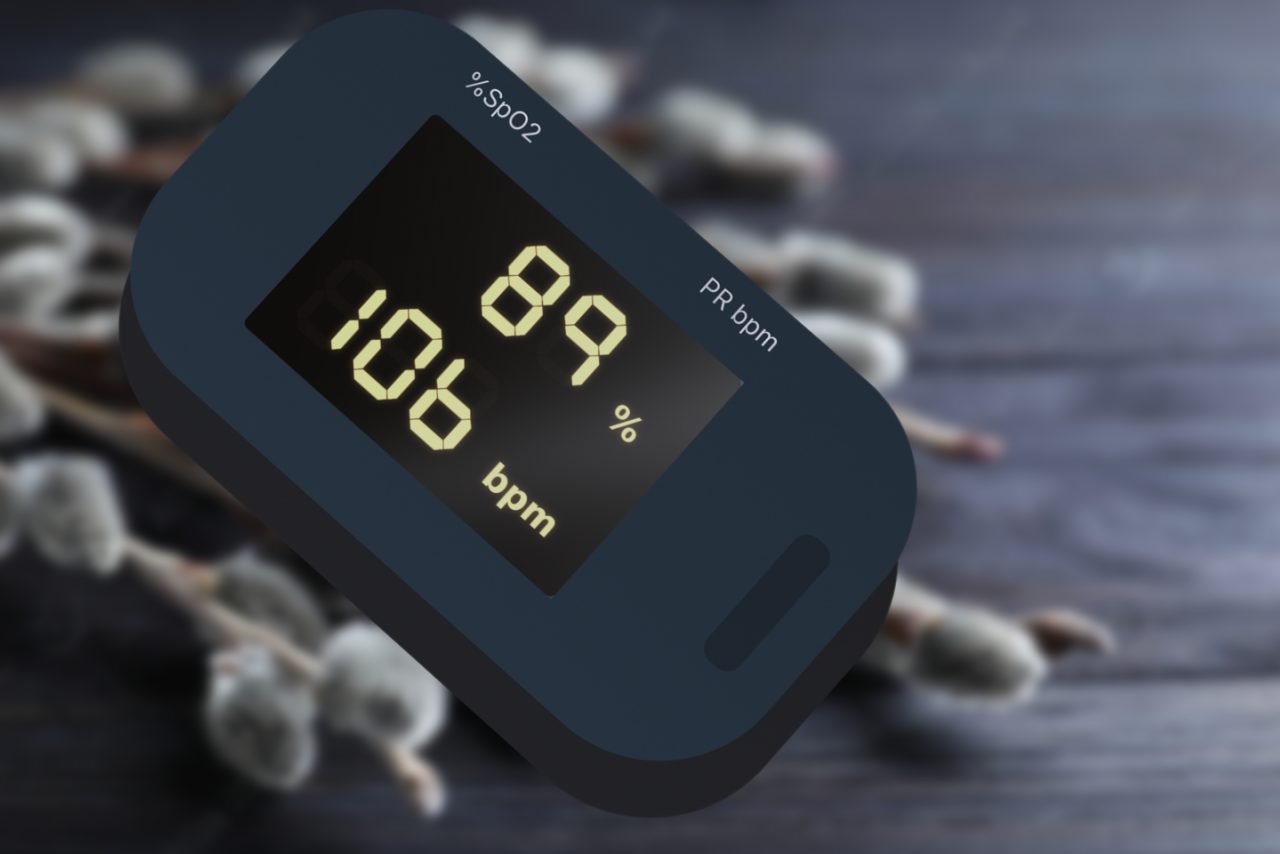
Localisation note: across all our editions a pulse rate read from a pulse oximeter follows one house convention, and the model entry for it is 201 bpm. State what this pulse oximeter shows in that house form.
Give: 106 bpm
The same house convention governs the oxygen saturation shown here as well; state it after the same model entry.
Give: 89 %
